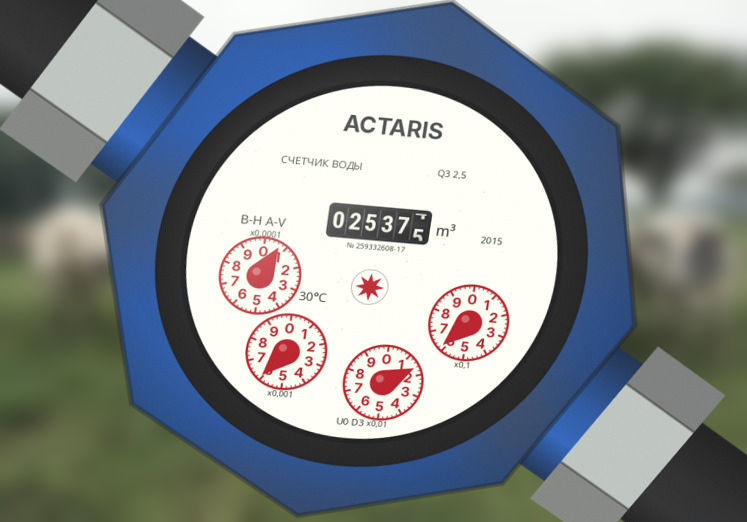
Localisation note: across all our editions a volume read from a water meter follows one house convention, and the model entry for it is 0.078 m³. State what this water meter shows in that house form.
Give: 25374.6160 m³
